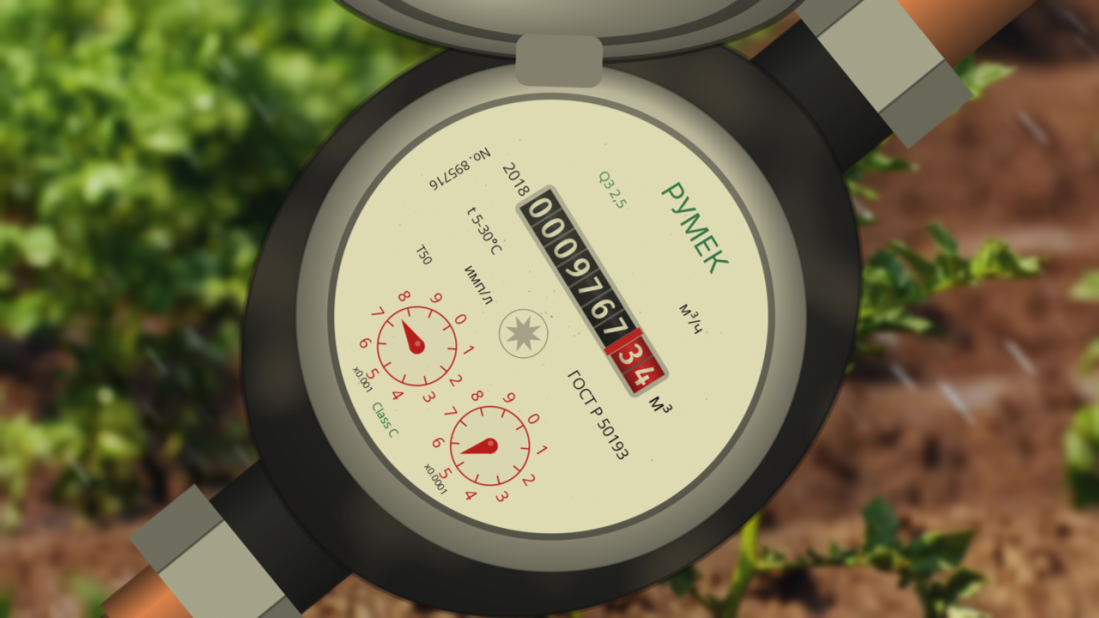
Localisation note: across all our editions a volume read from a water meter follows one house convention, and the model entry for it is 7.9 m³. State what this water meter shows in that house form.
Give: 9767.3475 m³
